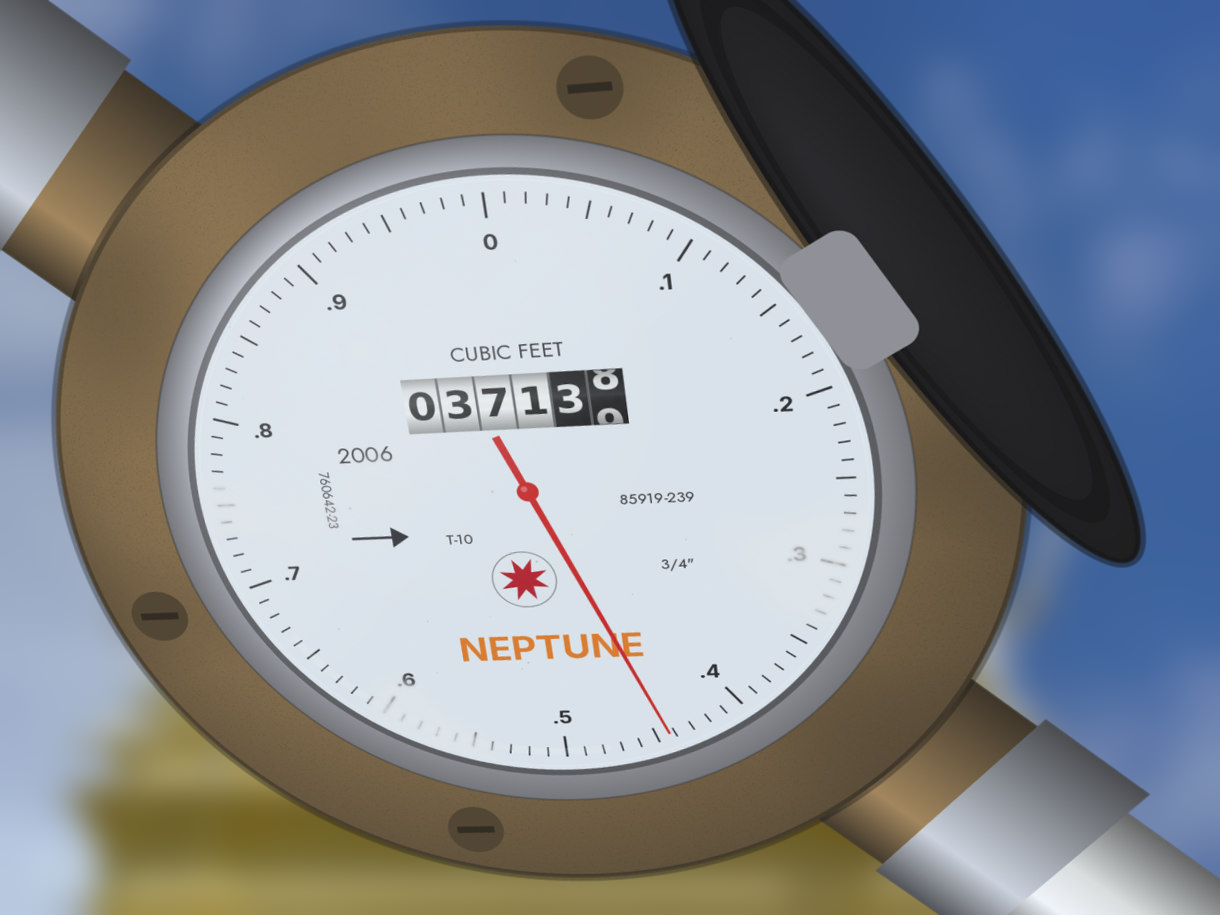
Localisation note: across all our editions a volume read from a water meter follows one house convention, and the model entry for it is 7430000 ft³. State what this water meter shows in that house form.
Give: 37138.44 ft³
